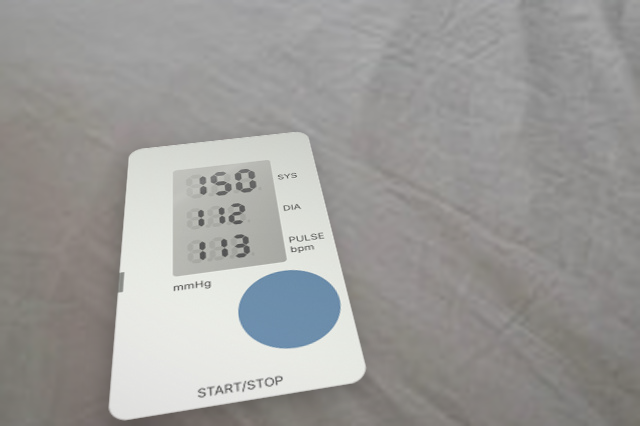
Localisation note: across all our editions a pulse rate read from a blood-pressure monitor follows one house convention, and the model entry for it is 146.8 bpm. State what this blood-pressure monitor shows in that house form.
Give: 113 bpm
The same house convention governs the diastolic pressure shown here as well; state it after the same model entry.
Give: 112 mmHg
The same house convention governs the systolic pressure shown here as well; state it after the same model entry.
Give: 150 mmHg
